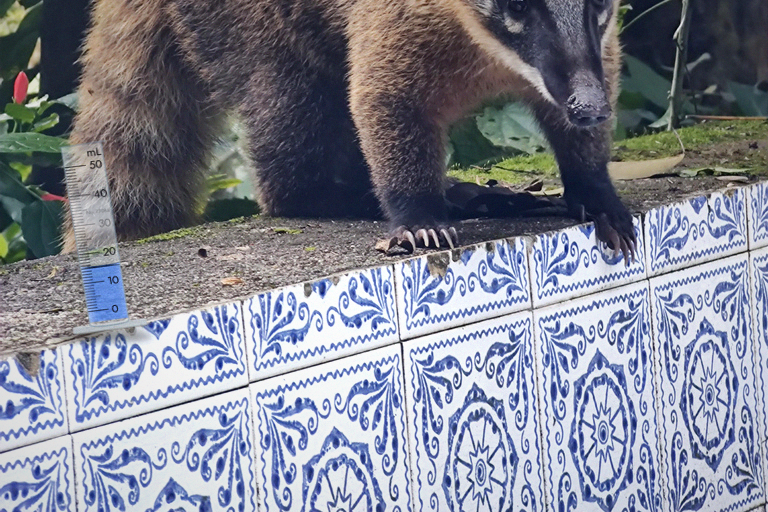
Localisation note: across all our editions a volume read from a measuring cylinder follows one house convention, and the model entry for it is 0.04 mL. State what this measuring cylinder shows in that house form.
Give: 15 mL
